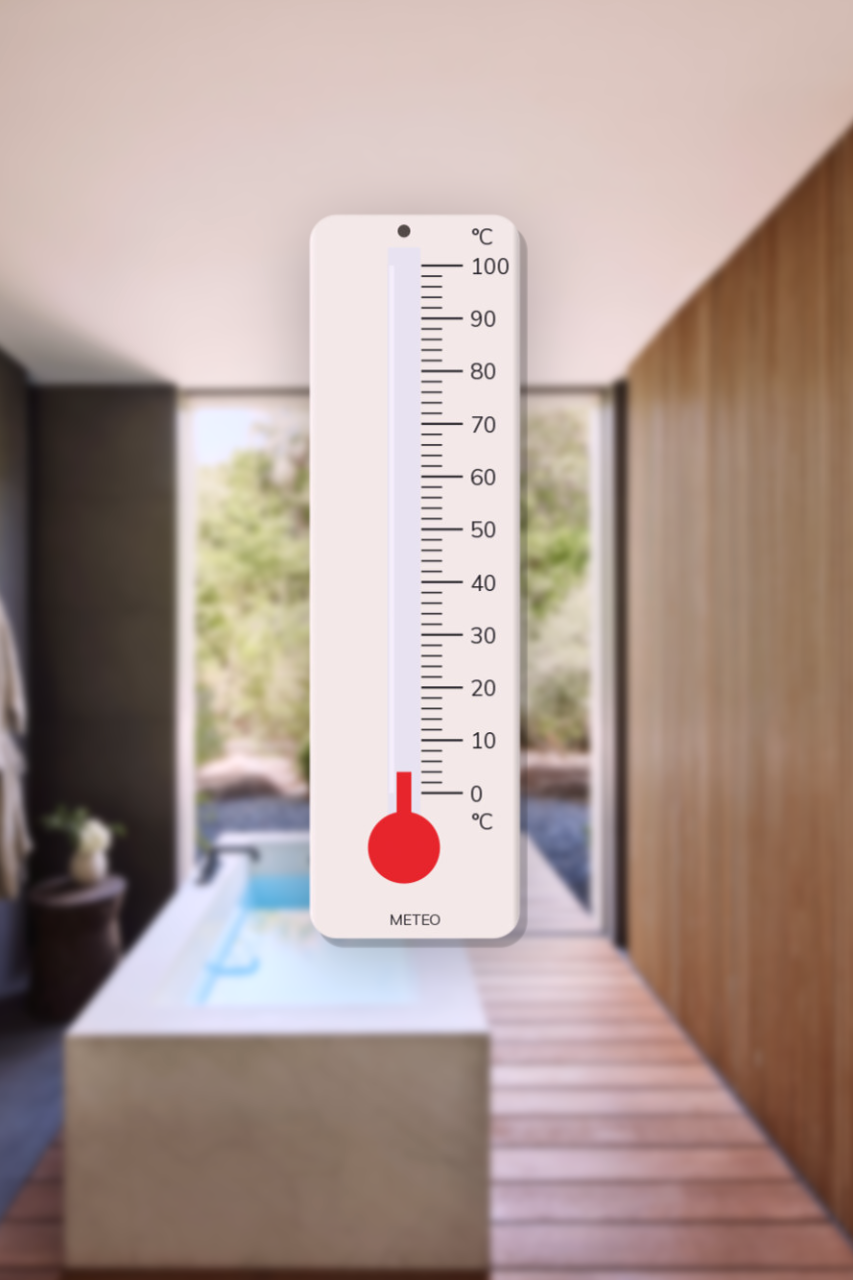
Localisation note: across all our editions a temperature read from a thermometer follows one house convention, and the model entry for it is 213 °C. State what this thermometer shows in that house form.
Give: 4 °C
